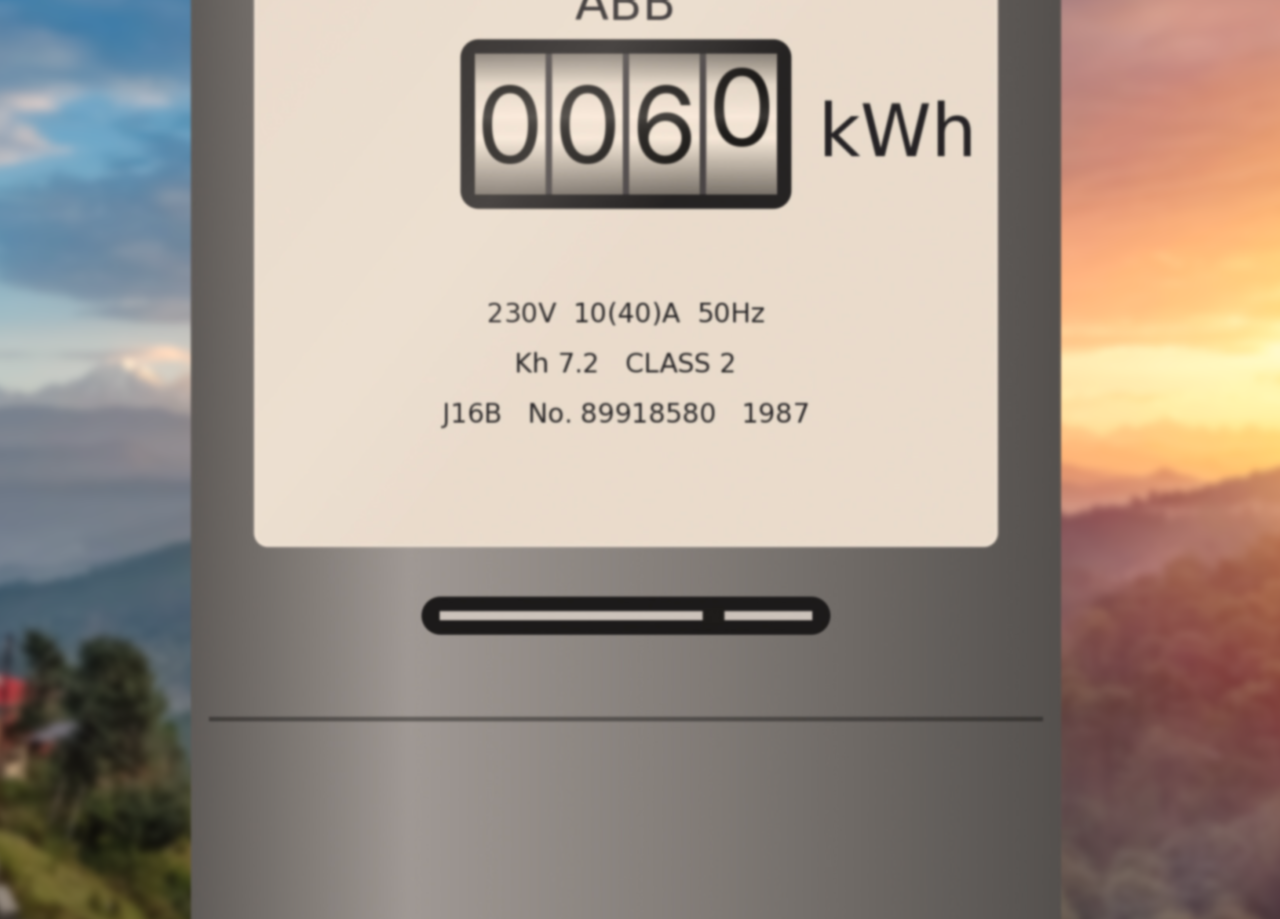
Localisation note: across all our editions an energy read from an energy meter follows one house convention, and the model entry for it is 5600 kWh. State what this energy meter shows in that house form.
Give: 60 kWh
